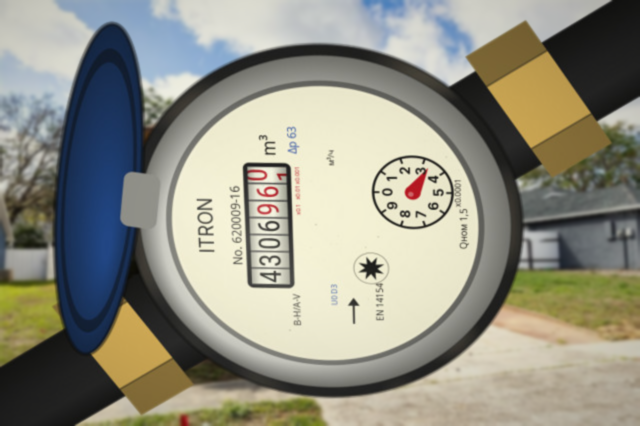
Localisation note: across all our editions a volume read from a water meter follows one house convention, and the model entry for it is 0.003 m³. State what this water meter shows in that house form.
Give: 4306.9603 m³
